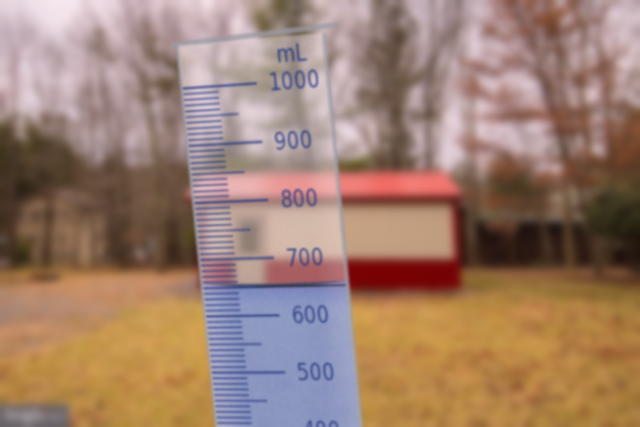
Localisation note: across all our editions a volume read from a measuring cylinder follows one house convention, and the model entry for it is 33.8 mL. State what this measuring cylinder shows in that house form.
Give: 650 mL
